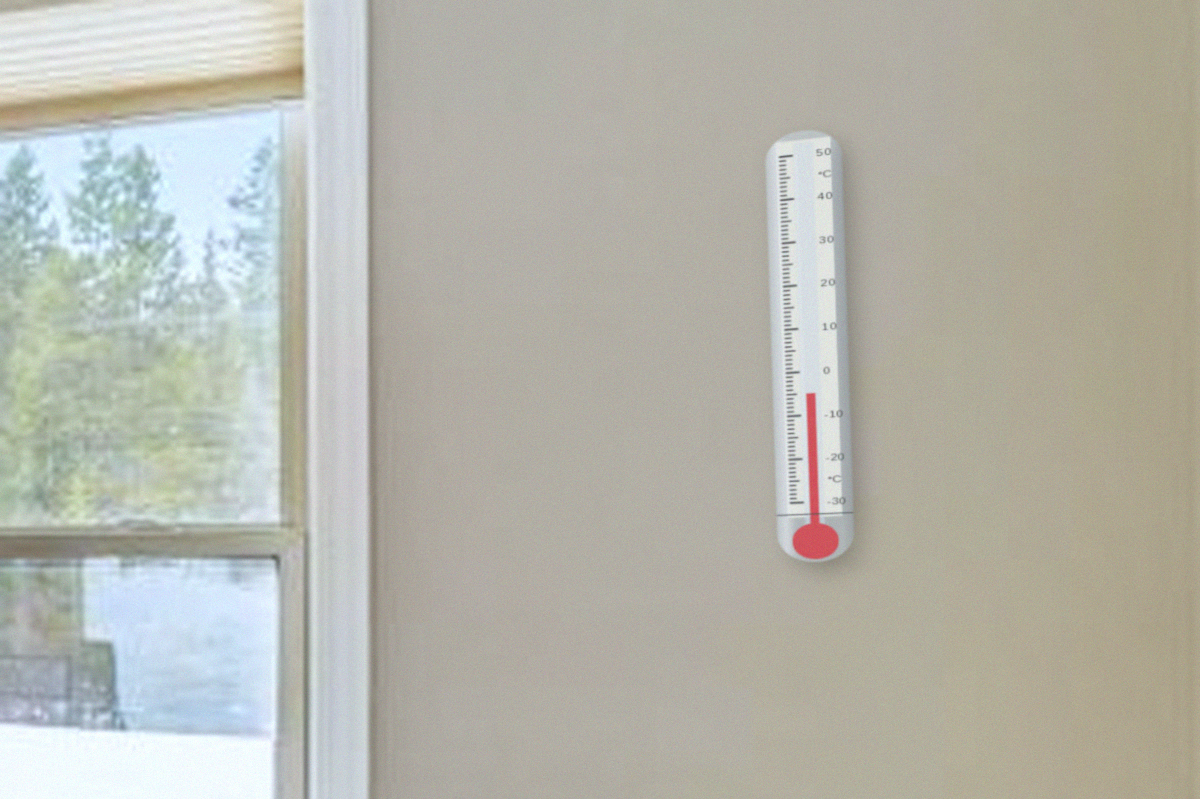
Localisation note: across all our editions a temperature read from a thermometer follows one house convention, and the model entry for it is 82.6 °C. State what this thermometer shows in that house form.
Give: -5 °C
